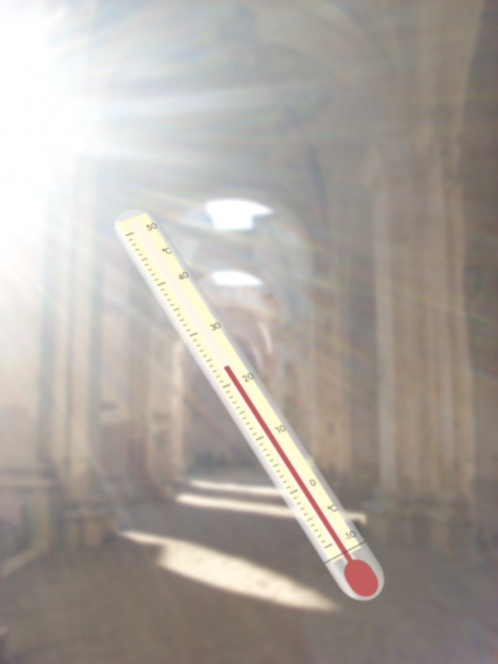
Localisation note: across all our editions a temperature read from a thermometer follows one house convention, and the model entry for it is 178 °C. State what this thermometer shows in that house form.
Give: 23 °C
